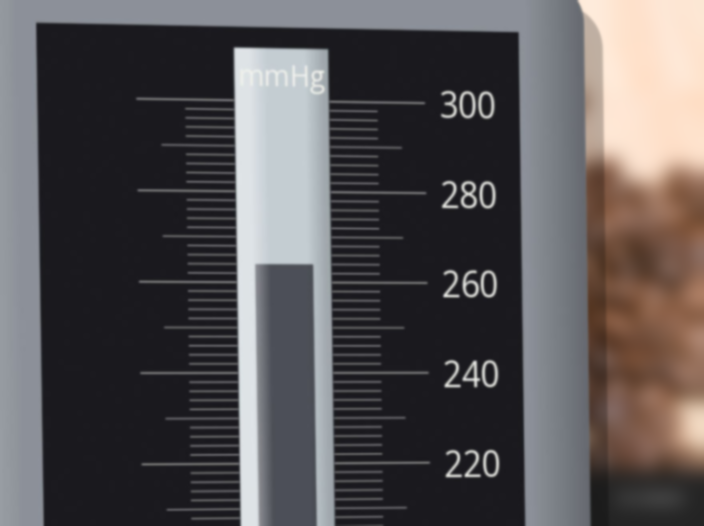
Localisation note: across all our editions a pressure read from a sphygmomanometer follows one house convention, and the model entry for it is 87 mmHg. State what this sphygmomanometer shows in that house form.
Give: 264 mmHg
